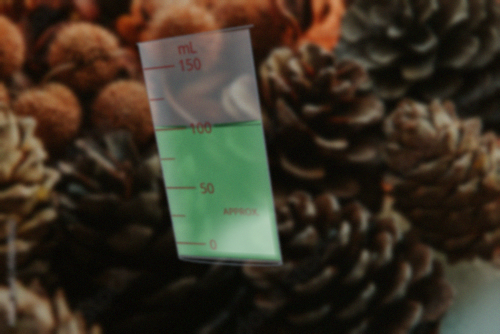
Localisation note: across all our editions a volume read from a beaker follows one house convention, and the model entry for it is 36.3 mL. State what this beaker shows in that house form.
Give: 100 mL
